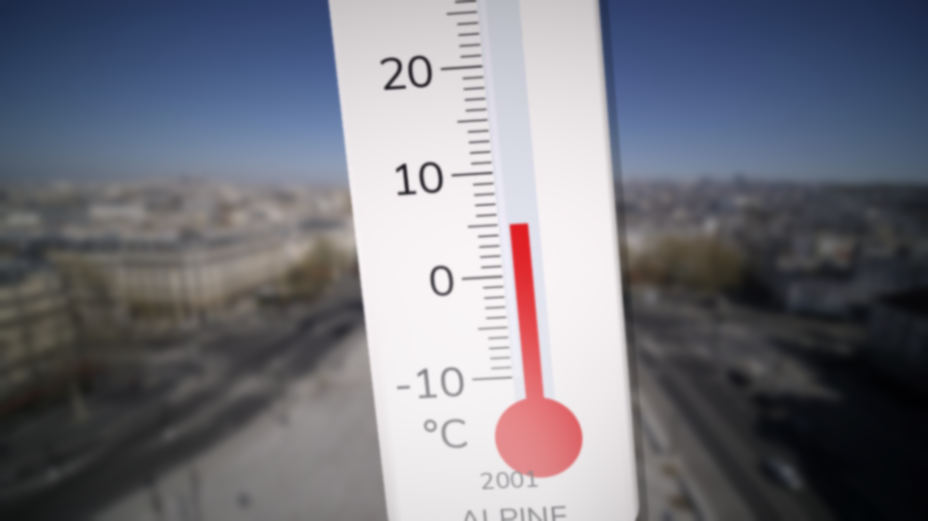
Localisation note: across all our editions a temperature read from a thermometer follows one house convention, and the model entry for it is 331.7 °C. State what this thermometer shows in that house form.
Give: 5 °C
